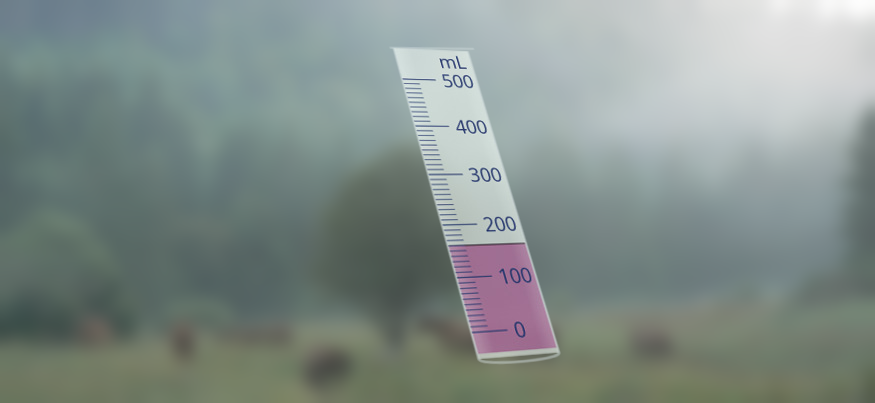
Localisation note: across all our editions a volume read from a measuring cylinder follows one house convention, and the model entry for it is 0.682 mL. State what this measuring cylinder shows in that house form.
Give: 160 mL
